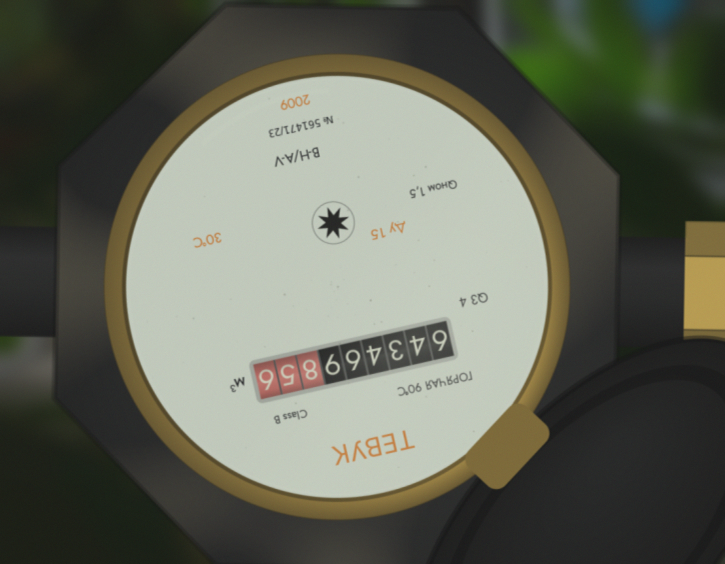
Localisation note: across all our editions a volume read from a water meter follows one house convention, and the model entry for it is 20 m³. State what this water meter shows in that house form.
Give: 643469.856 m³
